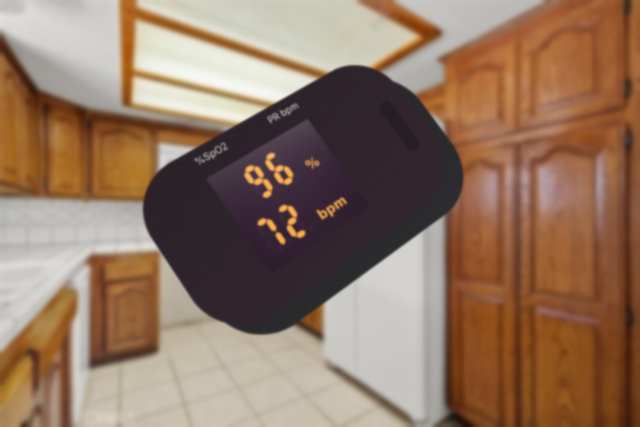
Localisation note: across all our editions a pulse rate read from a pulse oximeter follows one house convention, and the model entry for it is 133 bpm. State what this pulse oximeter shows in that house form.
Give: 72 bpm
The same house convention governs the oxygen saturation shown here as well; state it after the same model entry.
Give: 96 %
